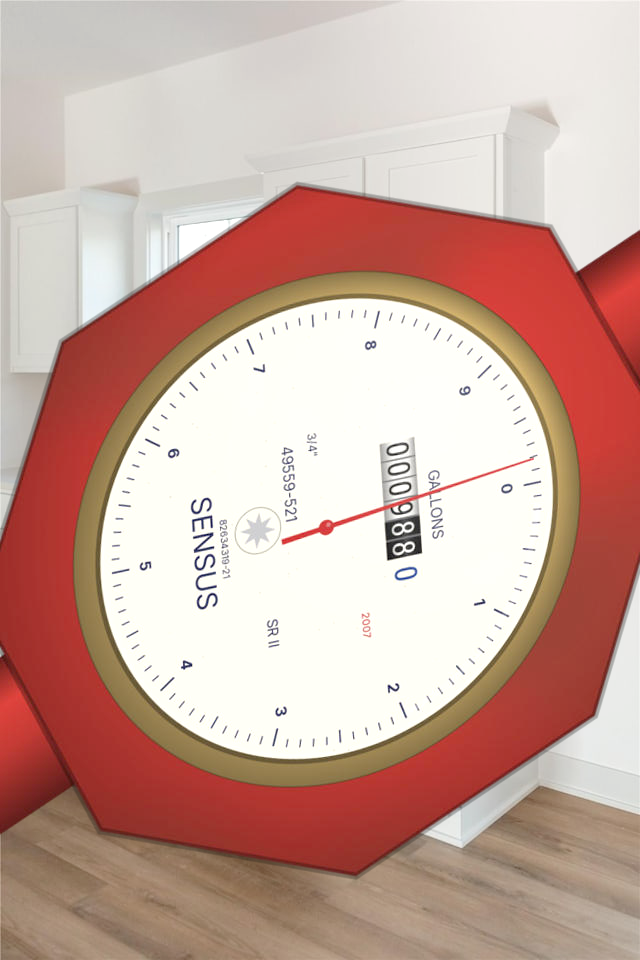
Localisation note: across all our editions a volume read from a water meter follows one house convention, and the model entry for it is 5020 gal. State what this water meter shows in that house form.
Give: 9879.8 gal
